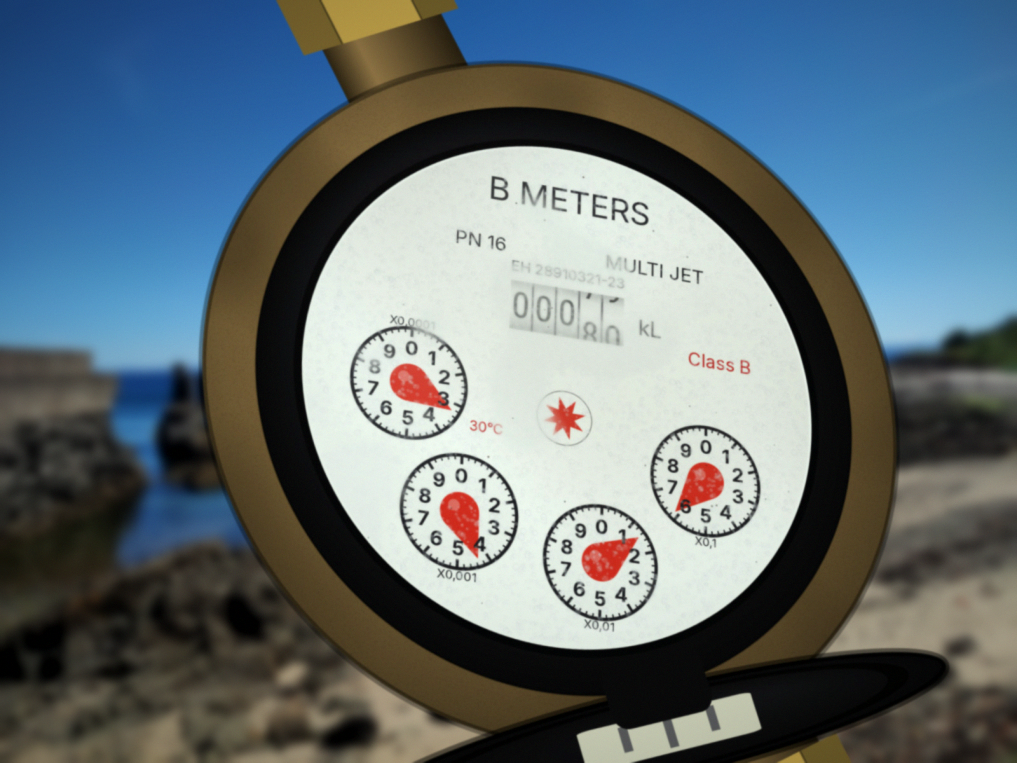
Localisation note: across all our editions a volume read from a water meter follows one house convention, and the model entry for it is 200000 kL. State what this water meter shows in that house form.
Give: 79.6143 kL
